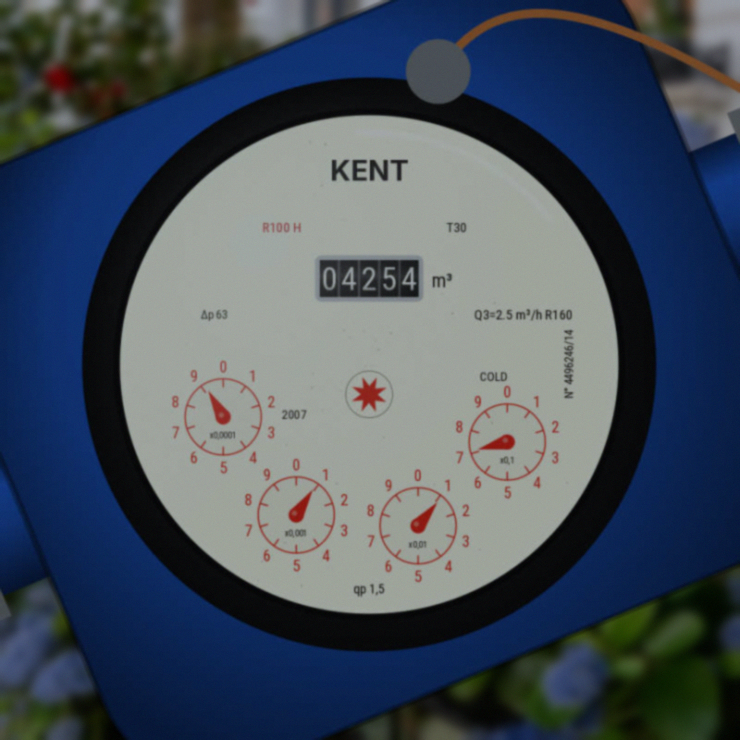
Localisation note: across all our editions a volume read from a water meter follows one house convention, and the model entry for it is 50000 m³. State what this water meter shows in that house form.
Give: 4254.7109 m³
